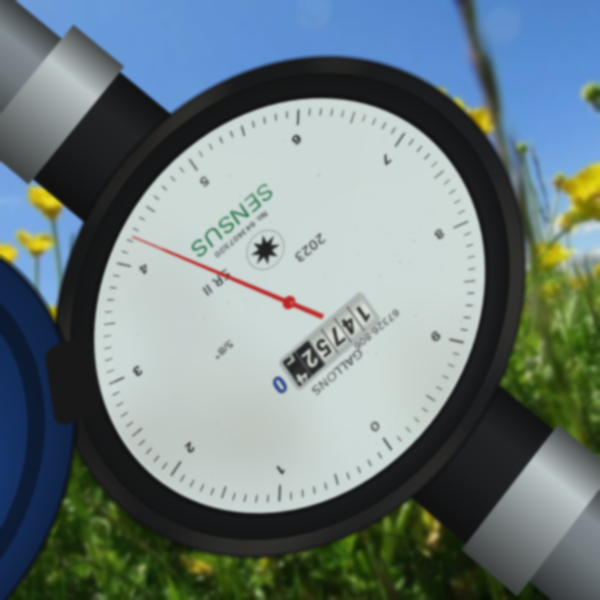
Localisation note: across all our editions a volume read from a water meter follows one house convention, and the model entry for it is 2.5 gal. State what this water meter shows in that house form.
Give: 1475244.2 gal
